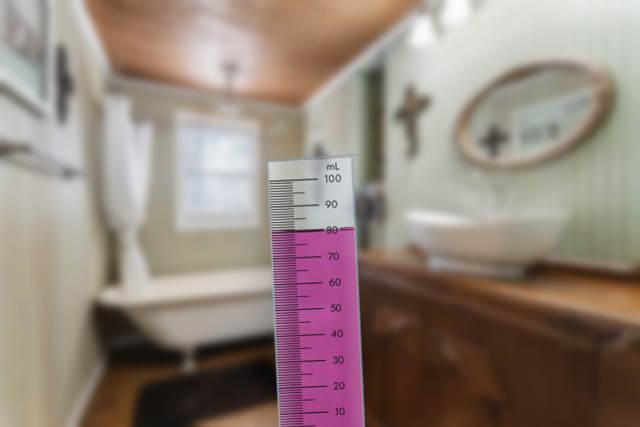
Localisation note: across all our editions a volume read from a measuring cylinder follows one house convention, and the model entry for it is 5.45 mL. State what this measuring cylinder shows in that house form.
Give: 80 mL
